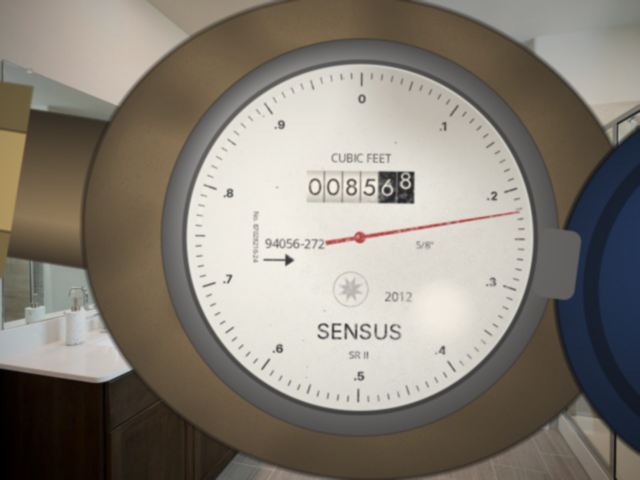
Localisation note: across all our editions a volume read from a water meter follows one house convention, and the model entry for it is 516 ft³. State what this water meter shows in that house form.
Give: 8568.22 ft³
